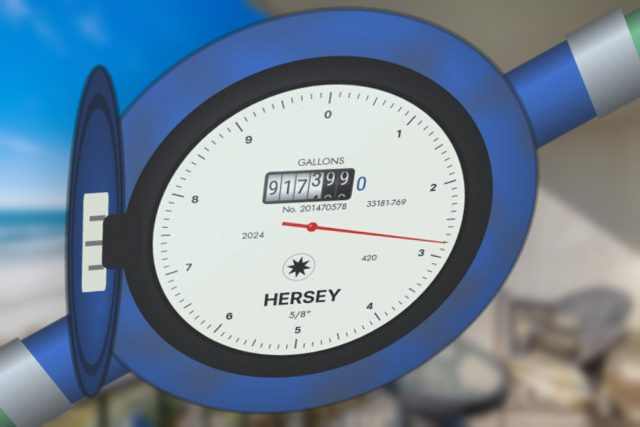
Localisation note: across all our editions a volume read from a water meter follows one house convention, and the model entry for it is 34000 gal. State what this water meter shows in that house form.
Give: 9173992.8 gal
